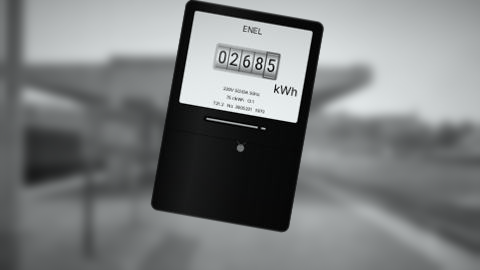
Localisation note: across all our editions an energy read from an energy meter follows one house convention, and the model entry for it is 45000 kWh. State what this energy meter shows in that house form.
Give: 268.5 kWh
